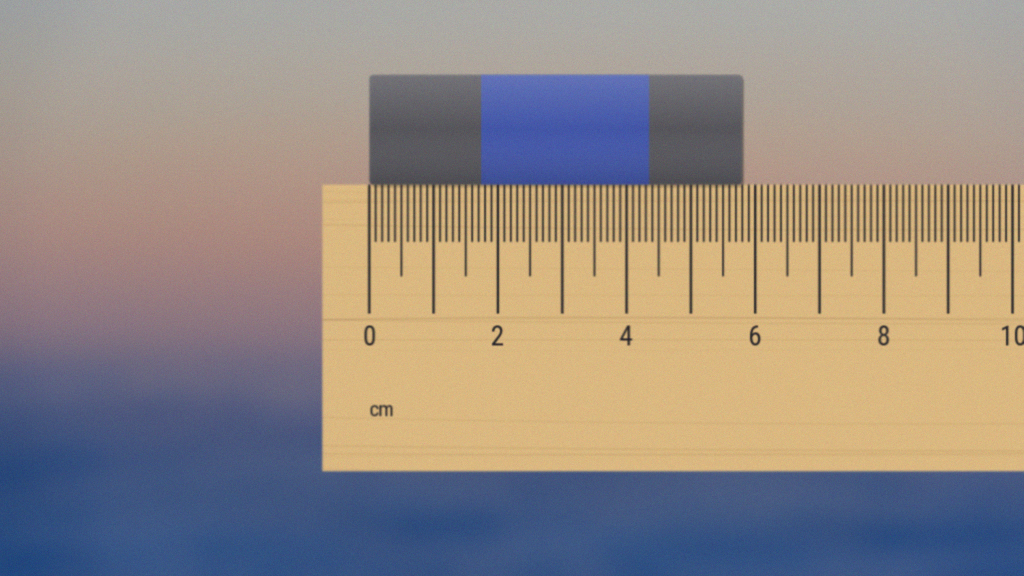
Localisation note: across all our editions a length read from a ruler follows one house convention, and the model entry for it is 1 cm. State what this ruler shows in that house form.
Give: 5.8 cm
